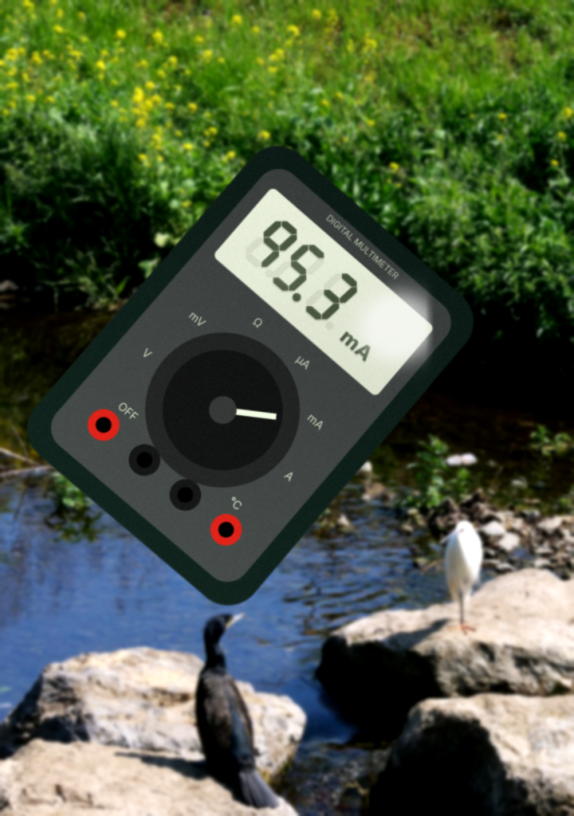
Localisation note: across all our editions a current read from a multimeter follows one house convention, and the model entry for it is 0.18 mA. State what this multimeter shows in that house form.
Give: 95.3 mA
